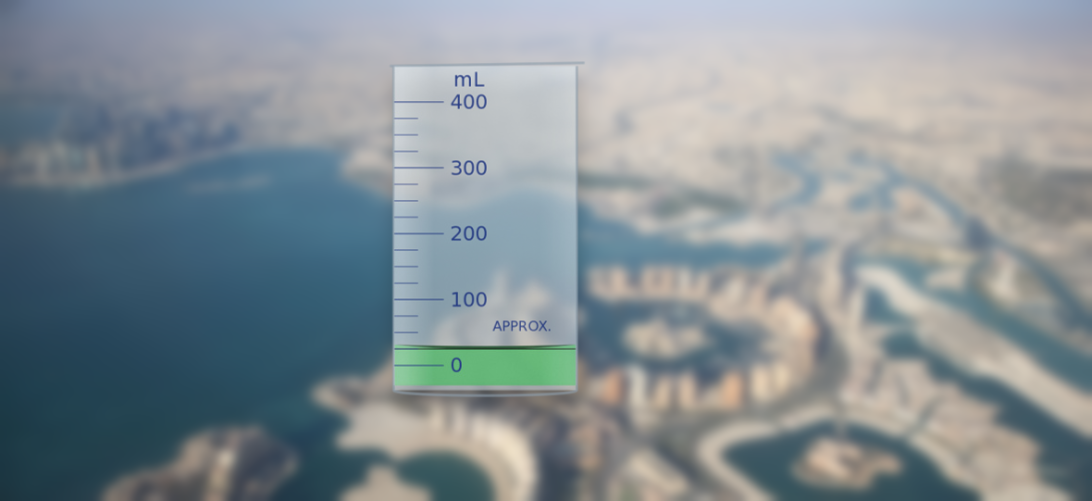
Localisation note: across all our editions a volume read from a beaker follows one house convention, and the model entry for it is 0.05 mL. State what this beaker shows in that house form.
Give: 25 mL
